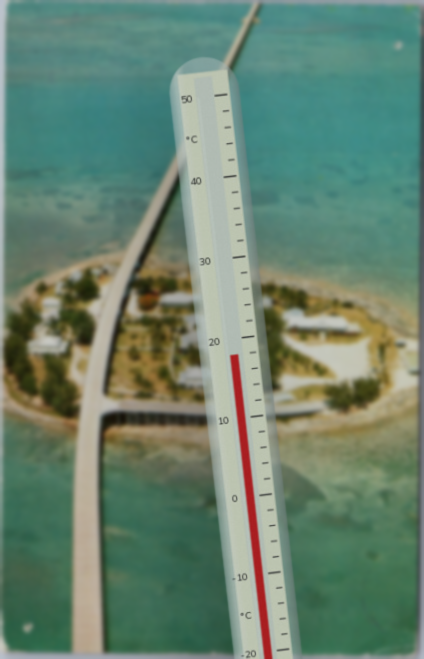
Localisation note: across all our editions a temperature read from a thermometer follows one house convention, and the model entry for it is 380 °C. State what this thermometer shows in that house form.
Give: 18 °C
